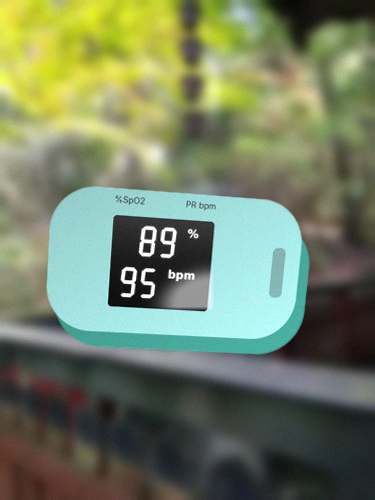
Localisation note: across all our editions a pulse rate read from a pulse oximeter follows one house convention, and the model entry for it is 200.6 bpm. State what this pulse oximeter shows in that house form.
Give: 95 bpm
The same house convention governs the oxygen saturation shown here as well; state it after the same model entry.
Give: 89 %
